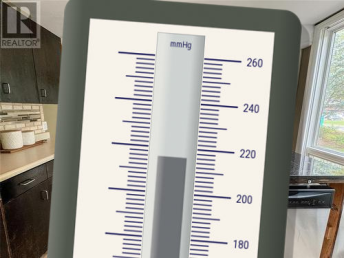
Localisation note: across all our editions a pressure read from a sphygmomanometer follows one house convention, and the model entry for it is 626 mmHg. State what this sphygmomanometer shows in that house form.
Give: 216 mmHg
